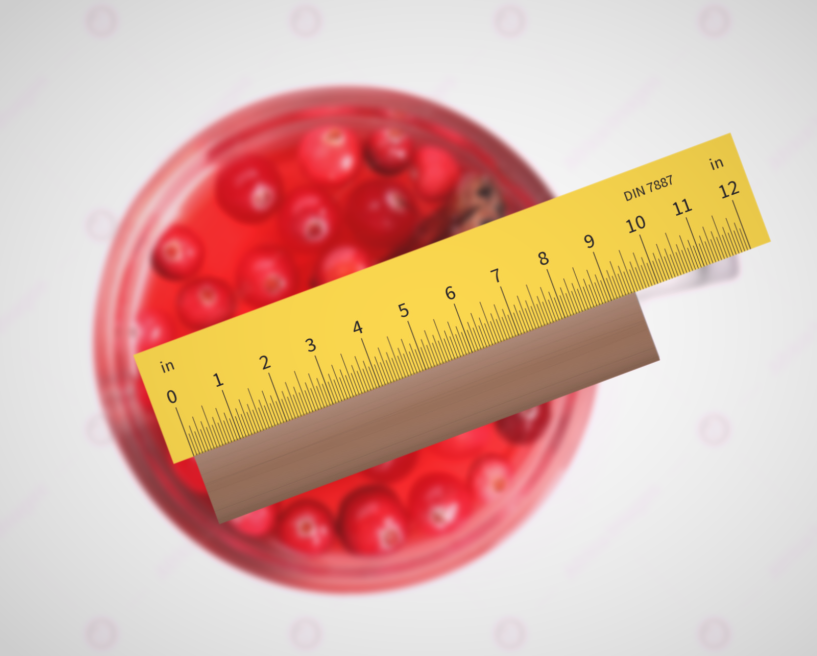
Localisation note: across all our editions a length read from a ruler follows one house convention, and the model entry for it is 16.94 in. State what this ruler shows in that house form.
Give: 9.5 in
